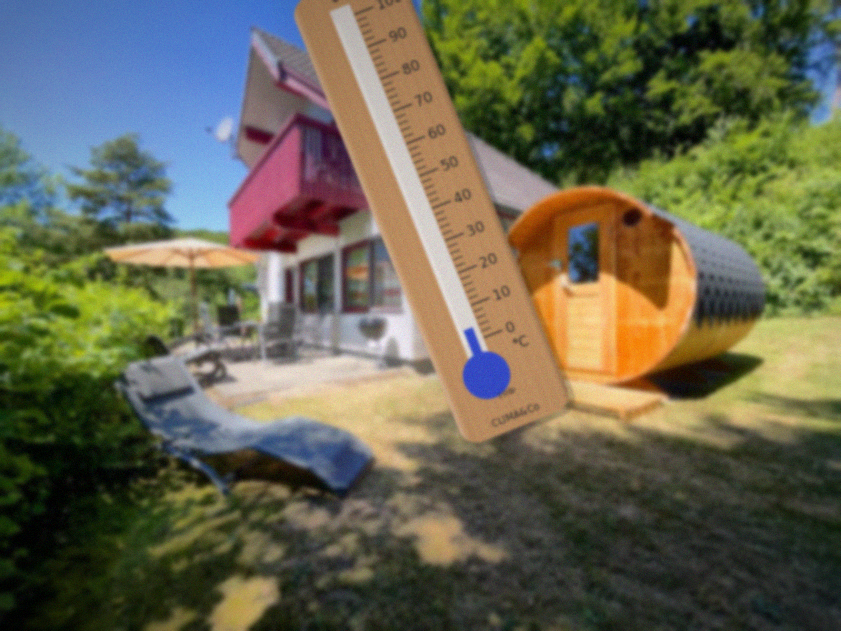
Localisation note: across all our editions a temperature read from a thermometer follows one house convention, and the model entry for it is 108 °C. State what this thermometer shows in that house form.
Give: 4 °C
